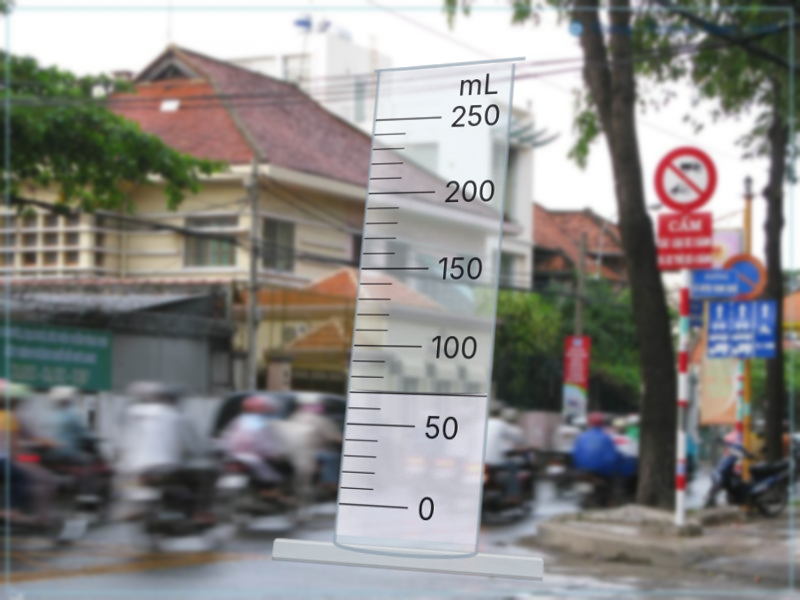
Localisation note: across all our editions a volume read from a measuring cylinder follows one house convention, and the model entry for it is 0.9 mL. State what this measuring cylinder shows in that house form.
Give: 70 mL
